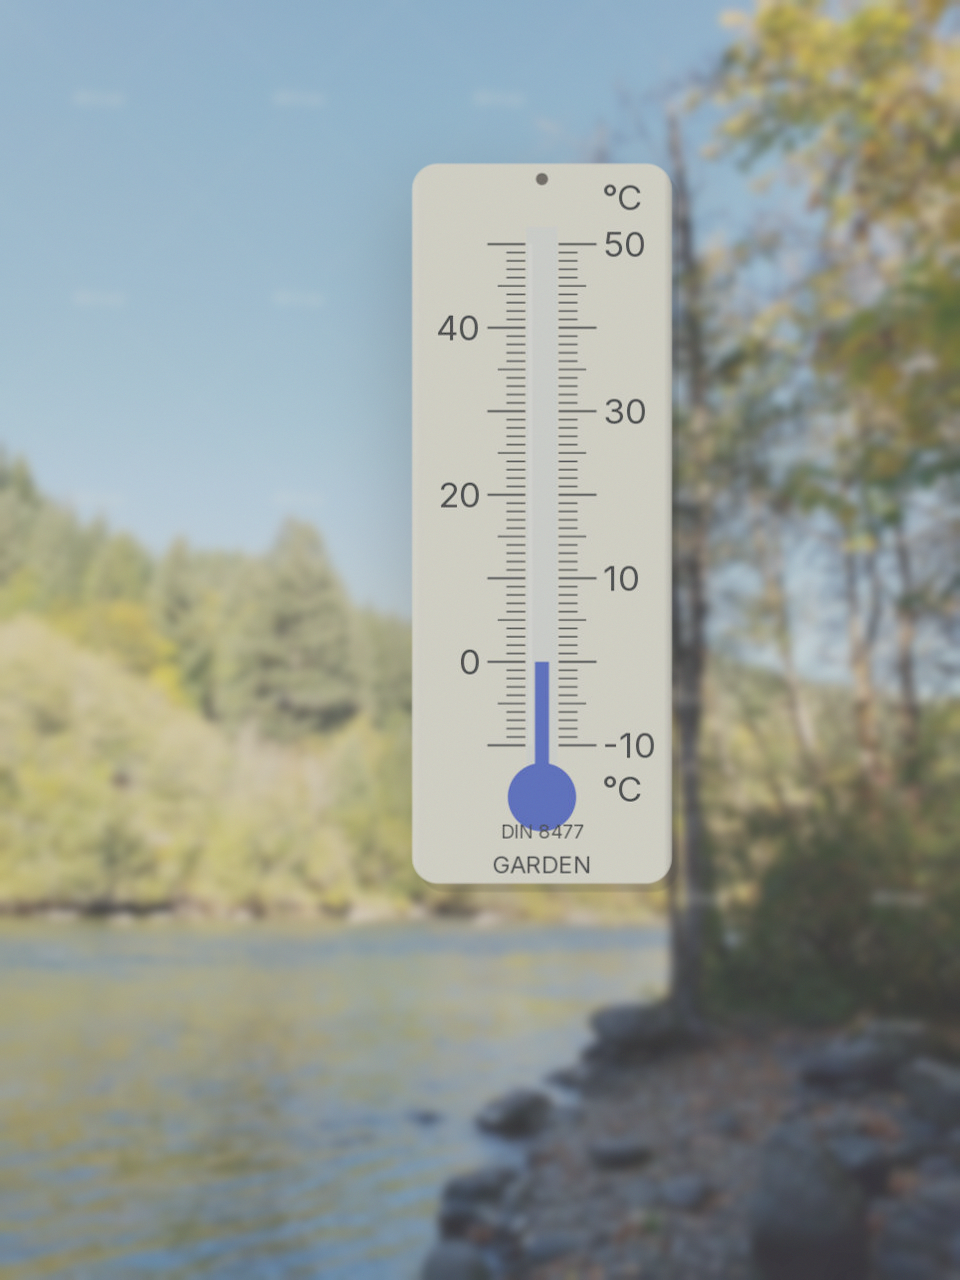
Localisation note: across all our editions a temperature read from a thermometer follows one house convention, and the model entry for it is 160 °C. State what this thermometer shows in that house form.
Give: 0 °C
